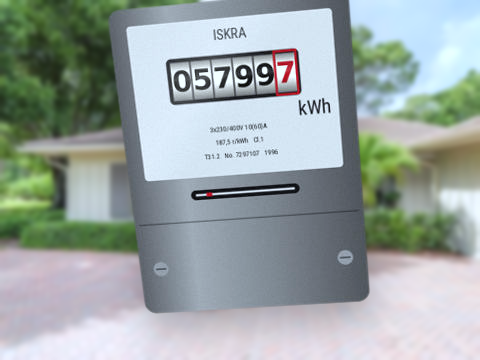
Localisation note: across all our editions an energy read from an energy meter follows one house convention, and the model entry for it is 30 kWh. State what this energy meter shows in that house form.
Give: 5799.7 kWh
